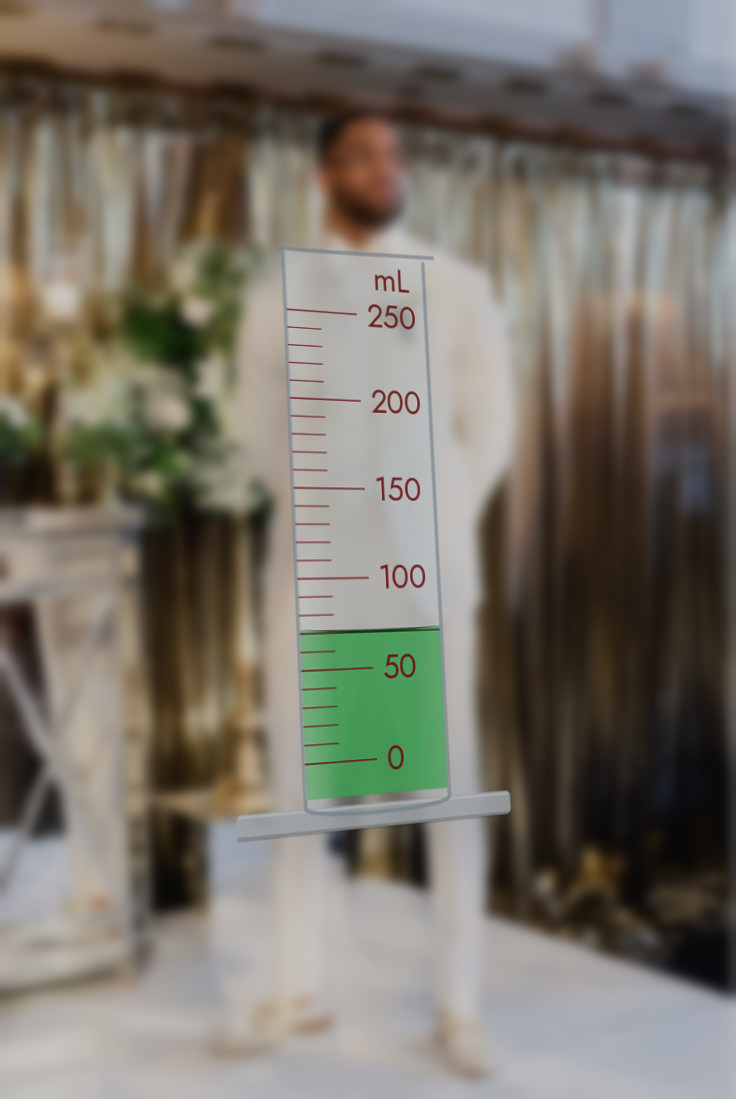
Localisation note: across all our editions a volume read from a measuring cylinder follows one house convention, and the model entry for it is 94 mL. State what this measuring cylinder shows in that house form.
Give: 70 mL
